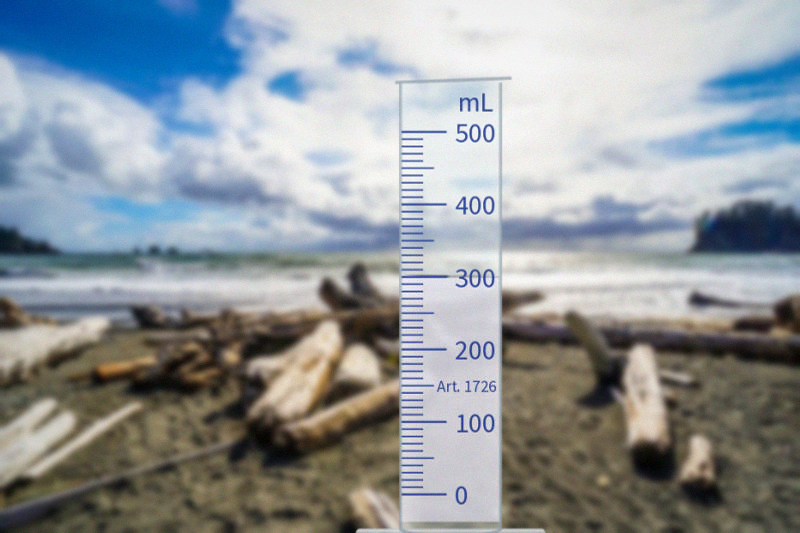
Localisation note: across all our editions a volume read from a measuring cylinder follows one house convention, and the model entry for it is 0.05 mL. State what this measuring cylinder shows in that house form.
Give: 300 mL
